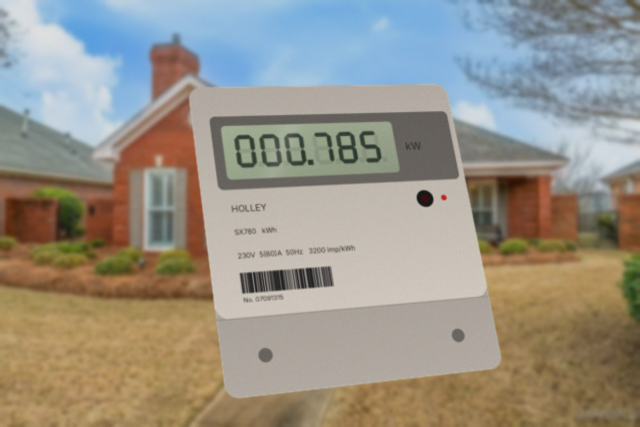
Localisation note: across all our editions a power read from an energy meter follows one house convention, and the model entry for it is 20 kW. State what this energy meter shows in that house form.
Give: 0.785 kW
